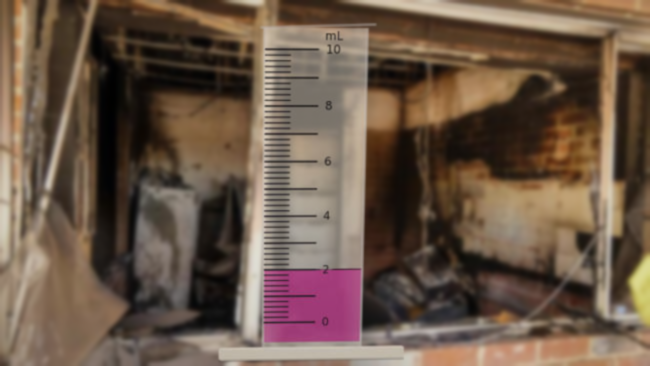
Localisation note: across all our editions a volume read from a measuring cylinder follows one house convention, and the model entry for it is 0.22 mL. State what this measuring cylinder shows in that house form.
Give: 2 mL
